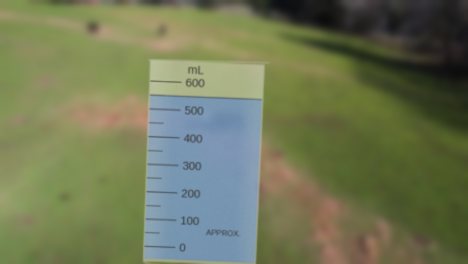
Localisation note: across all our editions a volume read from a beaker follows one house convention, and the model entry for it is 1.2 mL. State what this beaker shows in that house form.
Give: 550 mL
